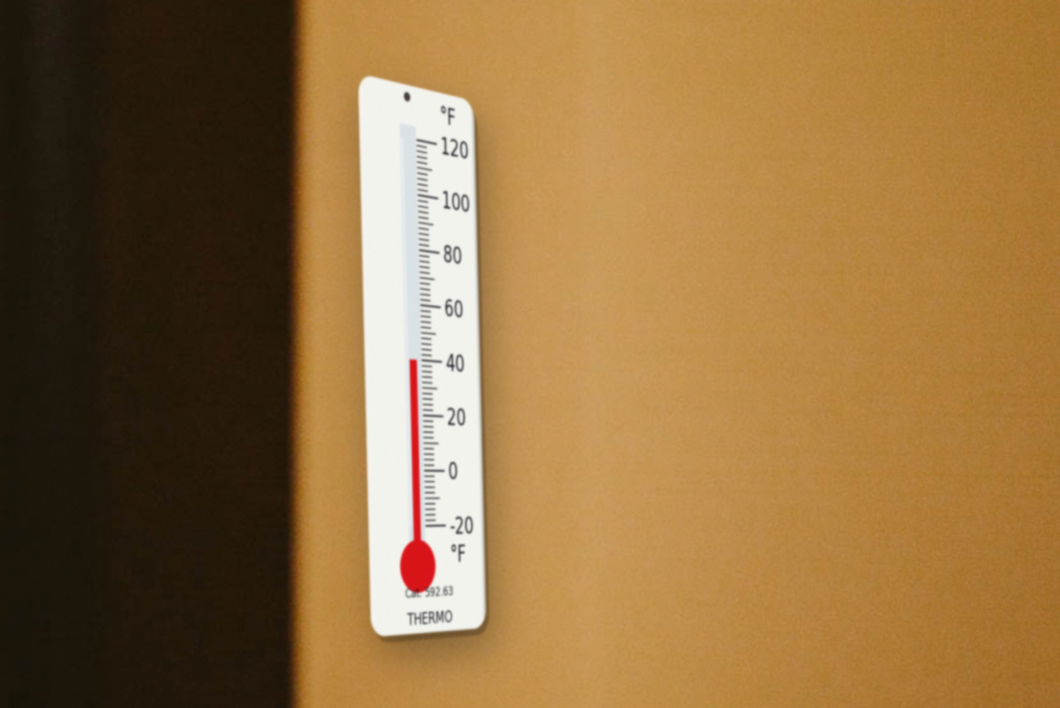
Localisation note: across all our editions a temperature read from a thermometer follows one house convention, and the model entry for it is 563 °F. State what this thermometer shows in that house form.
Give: 40 °F
